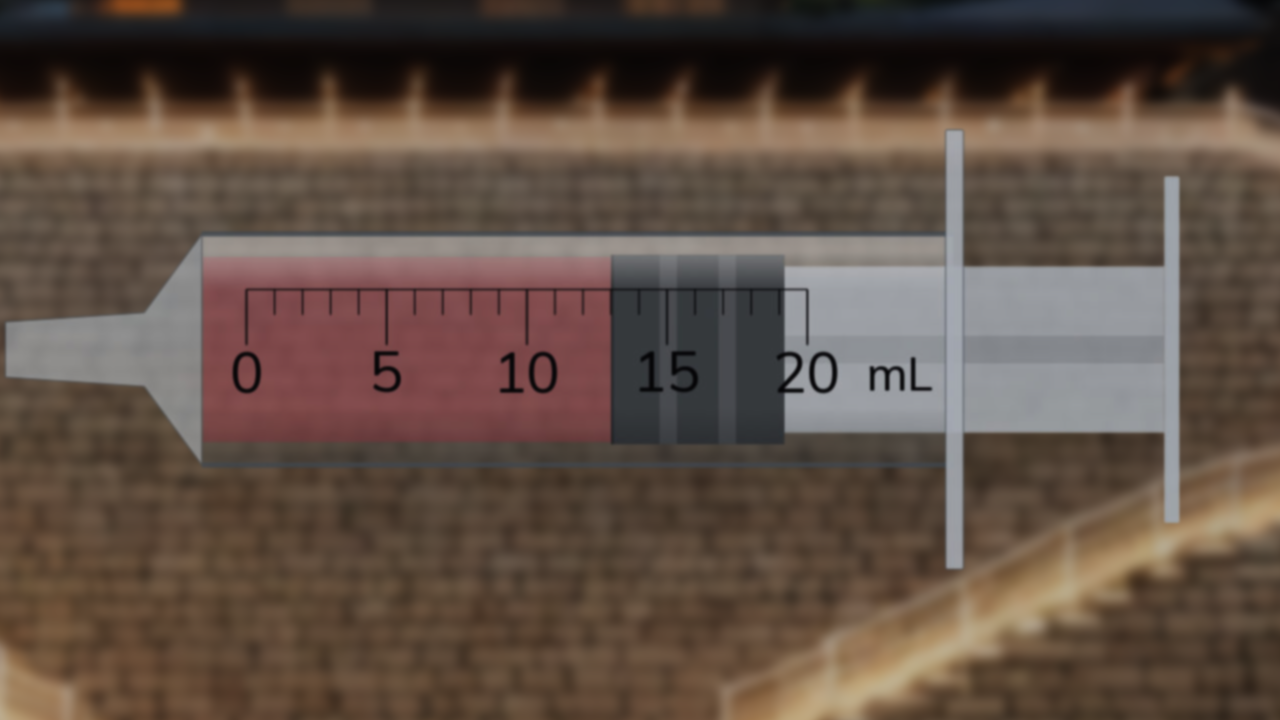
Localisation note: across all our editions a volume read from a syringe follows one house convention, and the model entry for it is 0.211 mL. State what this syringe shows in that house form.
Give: 13 mL
